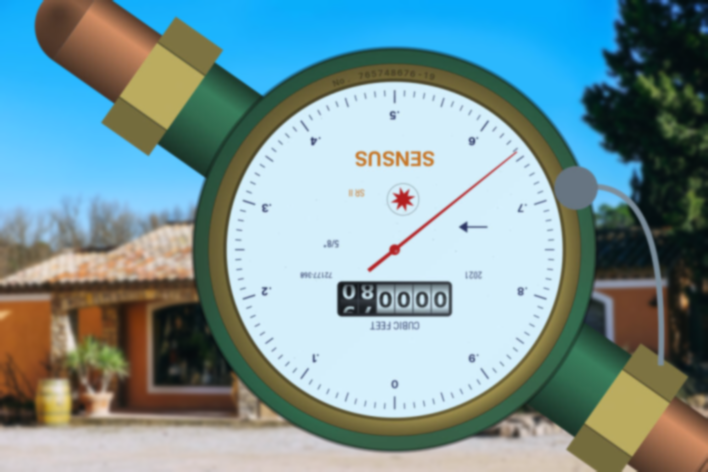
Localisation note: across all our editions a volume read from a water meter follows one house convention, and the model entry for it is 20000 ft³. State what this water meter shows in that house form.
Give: 79.64 ft³
